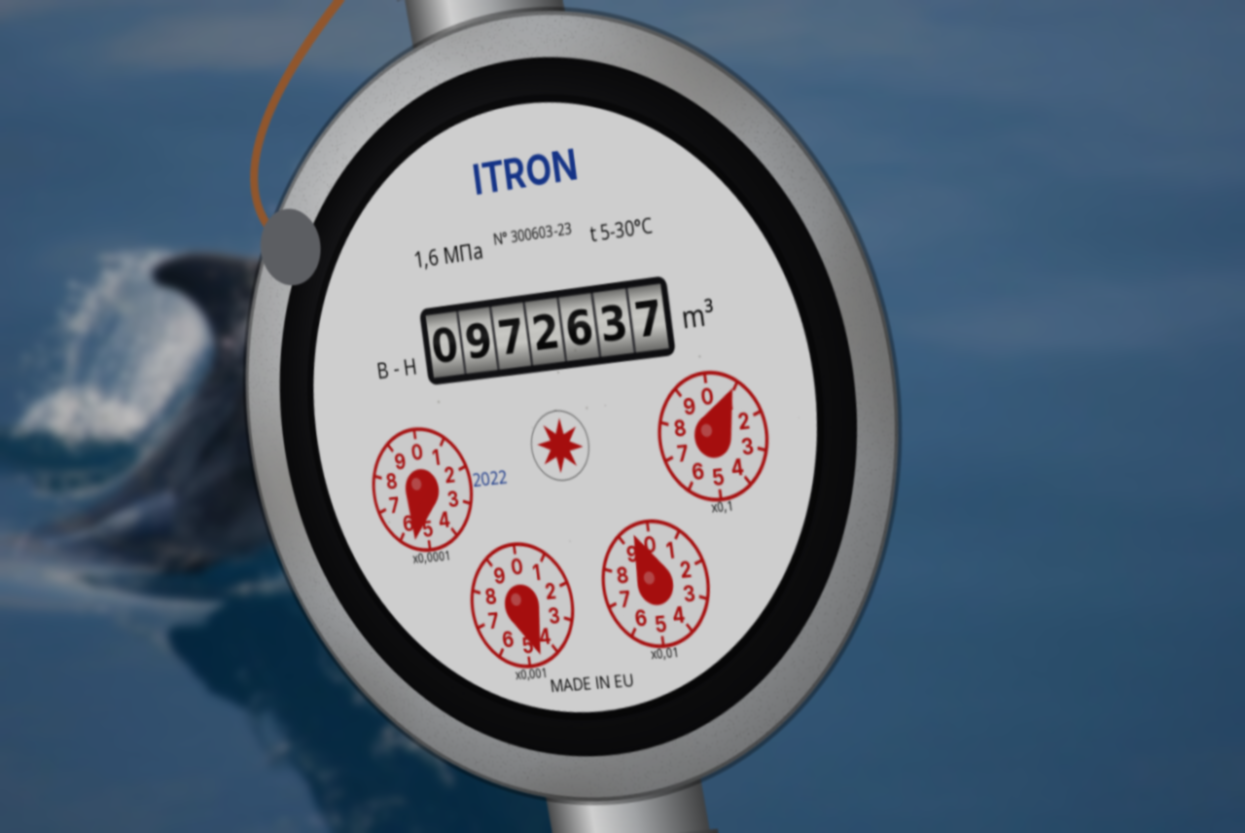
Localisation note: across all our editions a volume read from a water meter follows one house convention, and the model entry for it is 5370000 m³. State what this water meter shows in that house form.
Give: 972637.0945 m³
